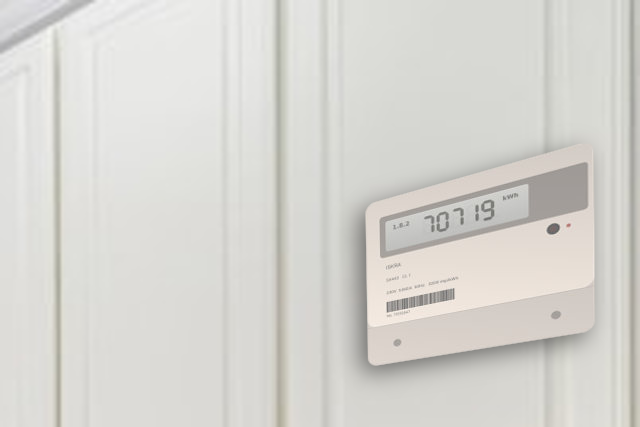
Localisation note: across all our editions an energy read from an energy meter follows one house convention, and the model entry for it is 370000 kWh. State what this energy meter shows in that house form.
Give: 70719 kWh
